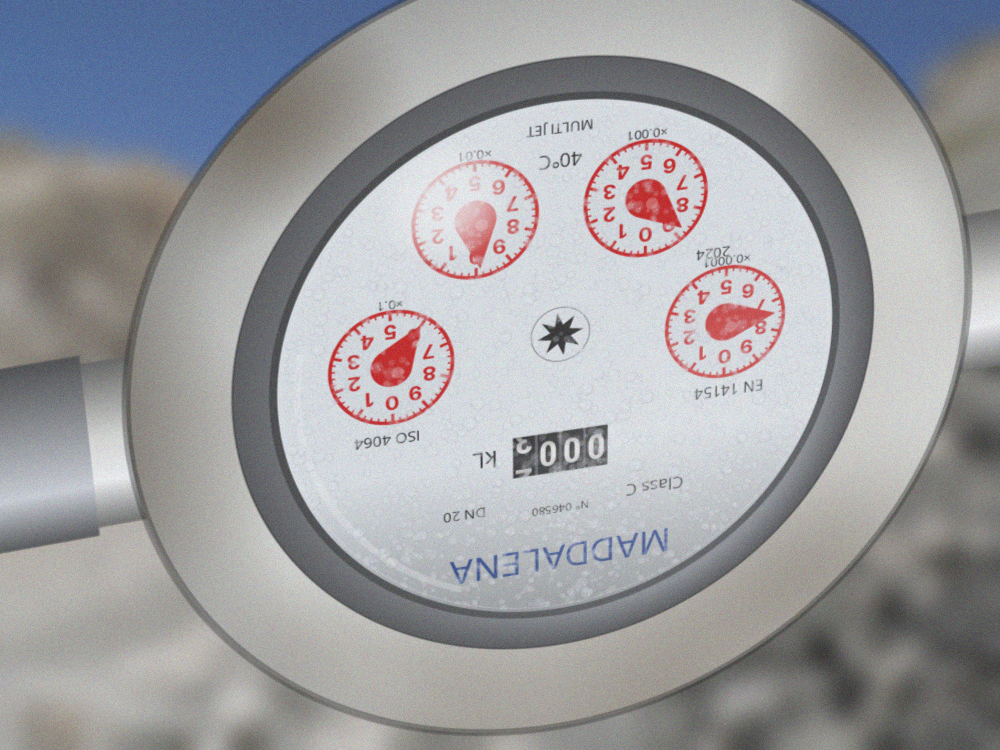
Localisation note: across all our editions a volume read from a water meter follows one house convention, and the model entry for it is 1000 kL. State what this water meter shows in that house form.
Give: 2.5987 kL
